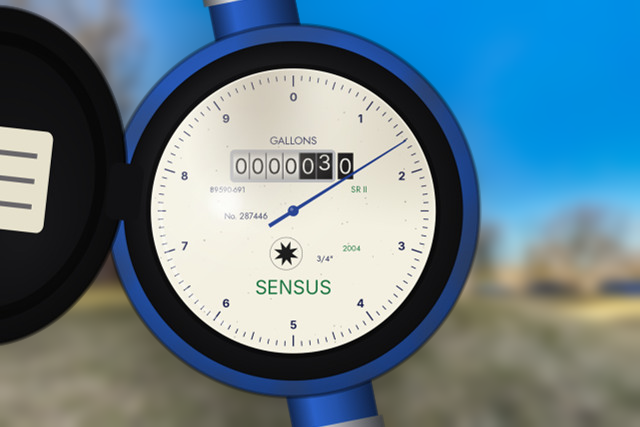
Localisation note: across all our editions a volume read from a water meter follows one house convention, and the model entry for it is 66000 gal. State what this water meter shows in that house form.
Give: 31.6 gal
